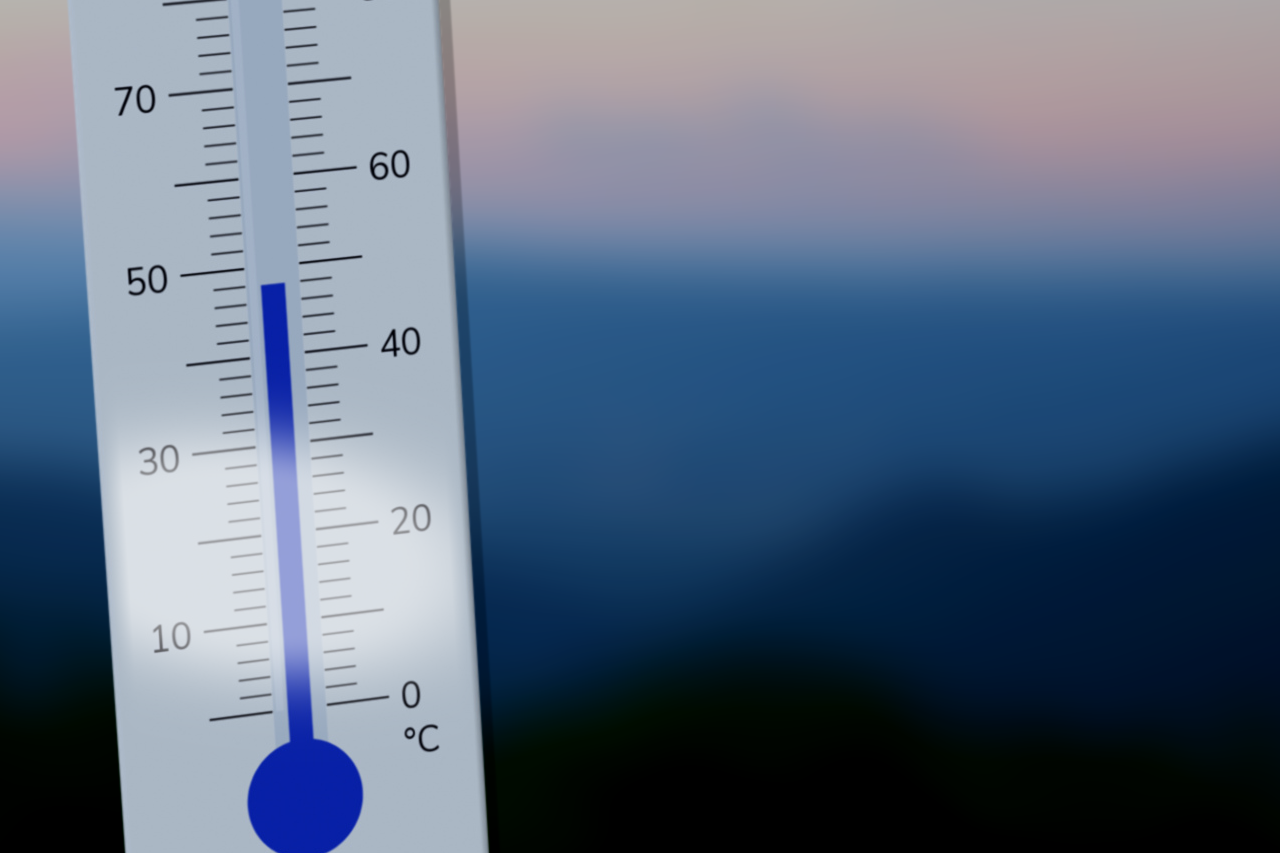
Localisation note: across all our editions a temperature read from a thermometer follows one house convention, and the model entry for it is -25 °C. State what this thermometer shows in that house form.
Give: 48 °C
